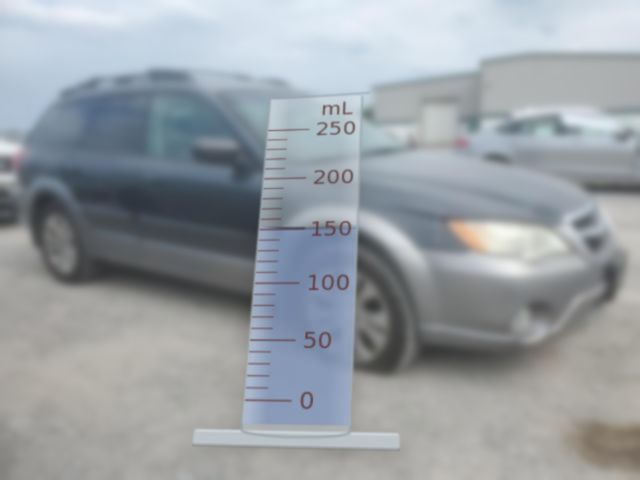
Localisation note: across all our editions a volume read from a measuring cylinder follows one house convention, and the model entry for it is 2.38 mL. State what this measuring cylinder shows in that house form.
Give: 150 mL
